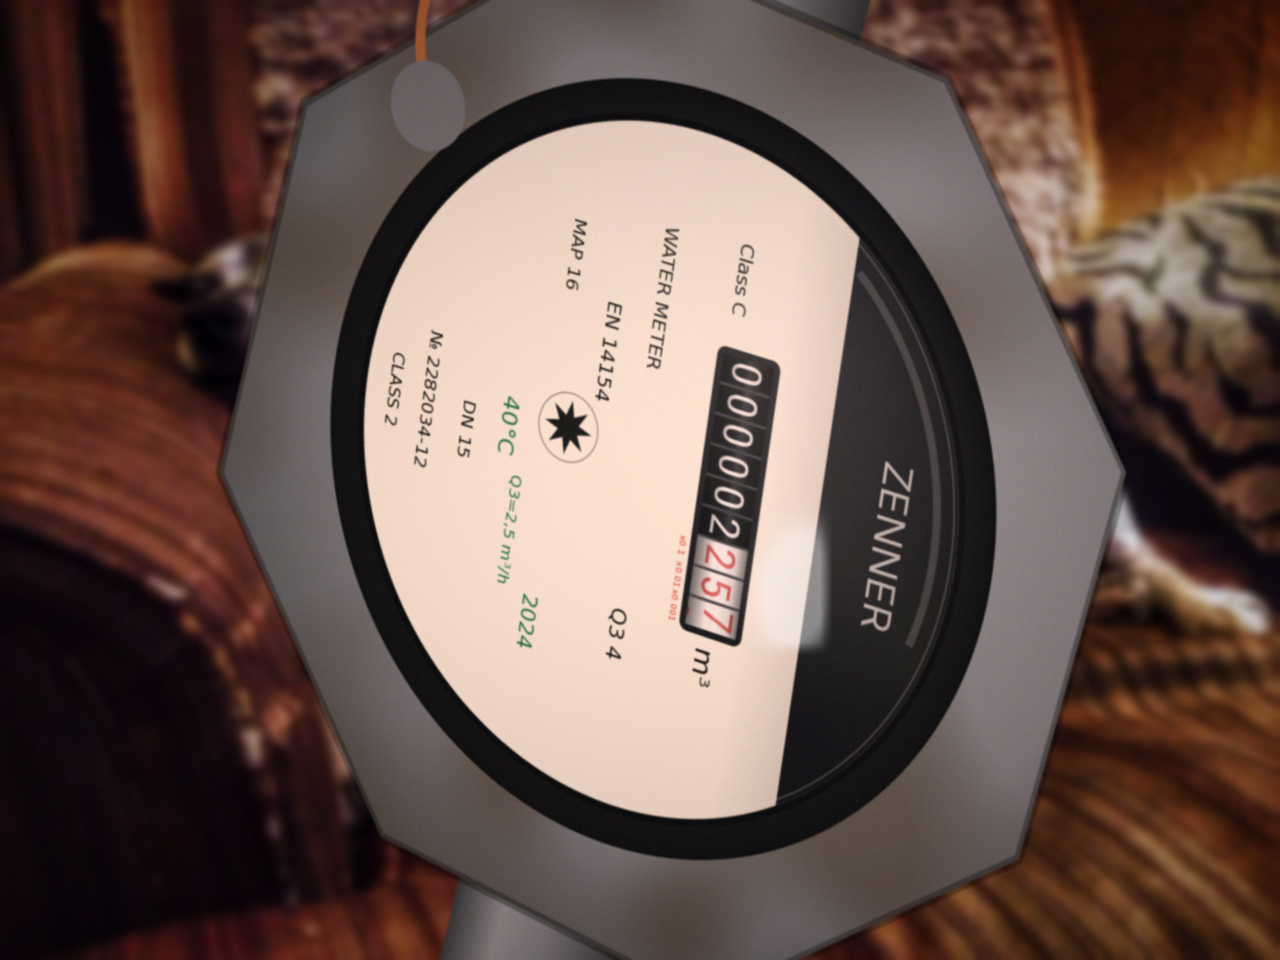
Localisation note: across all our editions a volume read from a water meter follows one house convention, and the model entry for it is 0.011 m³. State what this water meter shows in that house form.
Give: 2.257 m³
